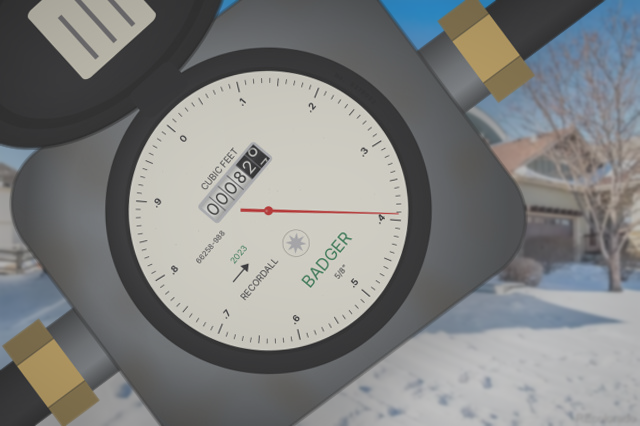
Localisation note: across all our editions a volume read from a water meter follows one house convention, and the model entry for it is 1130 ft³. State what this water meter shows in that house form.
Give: 826.39 ft³
